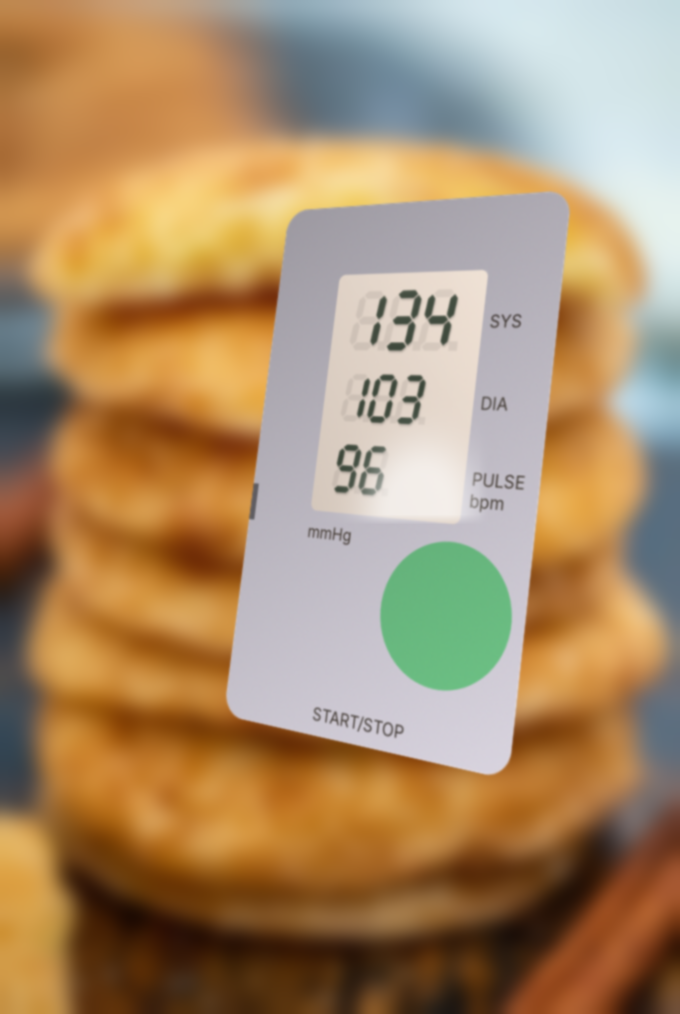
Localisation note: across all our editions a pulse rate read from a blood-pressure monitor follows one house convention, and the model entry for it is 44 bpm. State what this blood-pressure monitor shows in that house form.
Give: 96 bpm
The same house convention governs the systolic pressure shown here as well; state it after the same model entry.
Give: 134 mmHg
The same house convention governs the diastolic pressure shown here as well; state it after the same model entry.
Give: 103 mmHg
